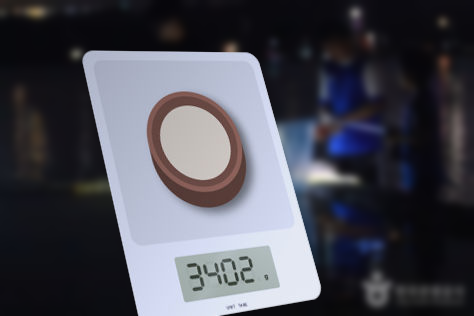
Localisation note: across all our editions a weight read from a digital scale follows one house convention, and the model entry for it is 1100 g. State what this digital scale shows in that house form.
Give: 3402 g
